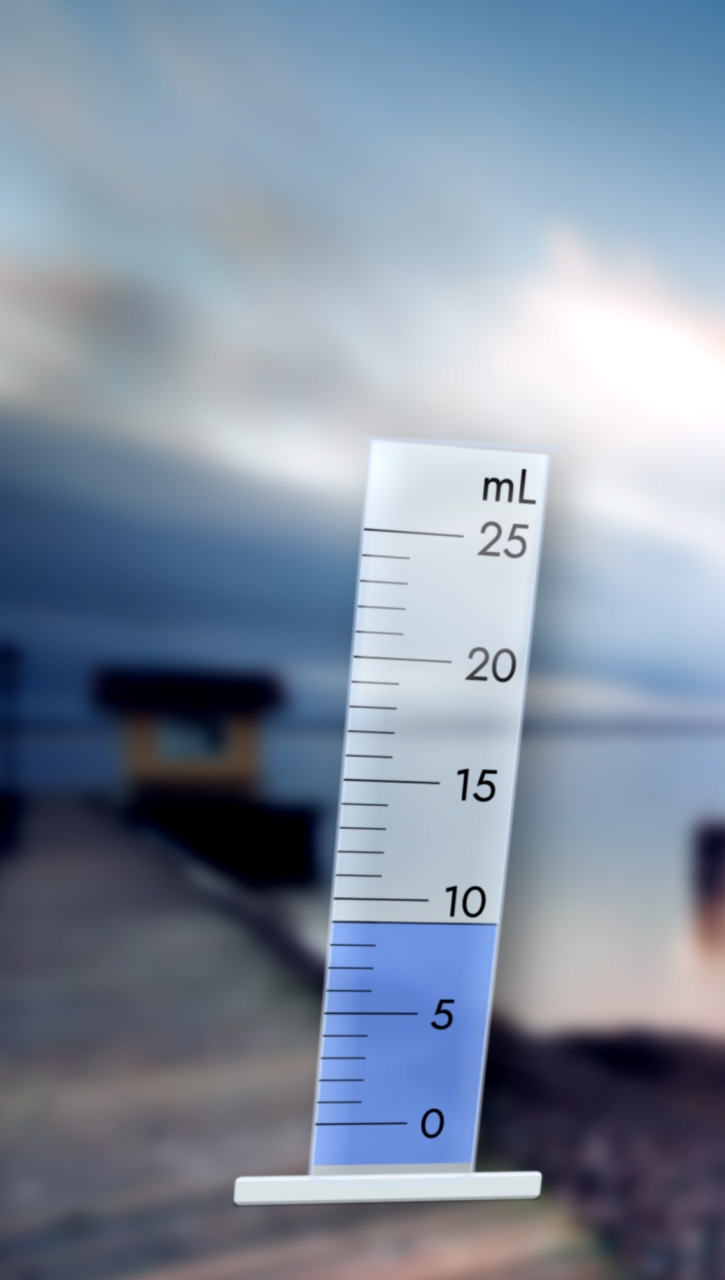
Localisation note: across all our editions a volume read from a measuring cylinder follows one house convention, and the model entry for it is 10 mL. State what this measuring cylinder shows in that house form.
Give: 9 mL
